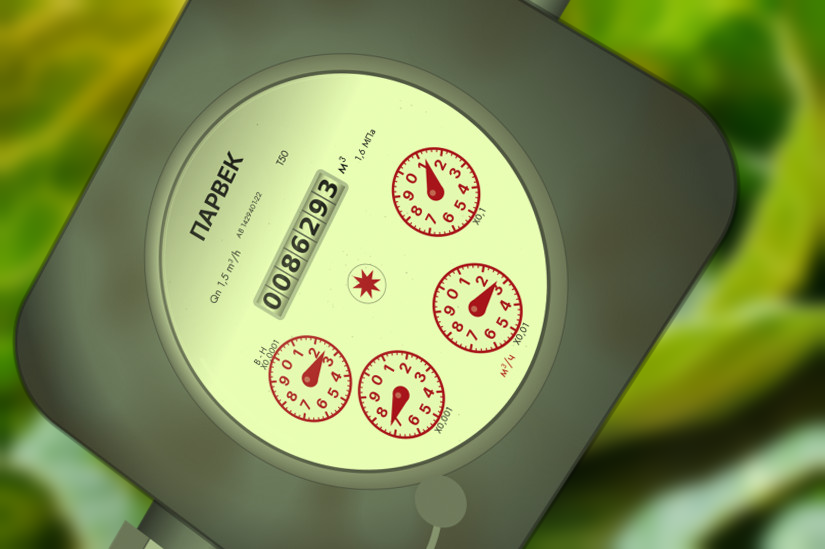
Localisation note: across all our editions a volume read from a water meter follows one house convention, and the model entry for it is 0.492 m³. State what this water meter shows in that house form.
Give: 86293.1272 m³
